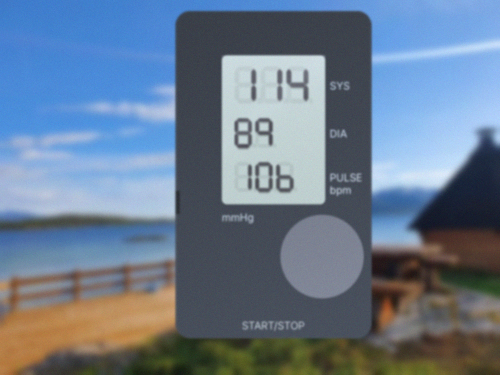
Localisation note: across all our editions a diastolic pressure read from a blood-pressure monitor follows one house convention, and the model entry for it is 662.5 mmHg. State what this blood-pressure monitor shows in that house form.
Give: 89 mmHg
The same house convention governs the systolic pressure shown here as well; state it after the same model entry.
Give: 114 mmHg
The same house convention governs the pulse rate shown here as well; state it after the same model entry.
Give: 106 bpm
